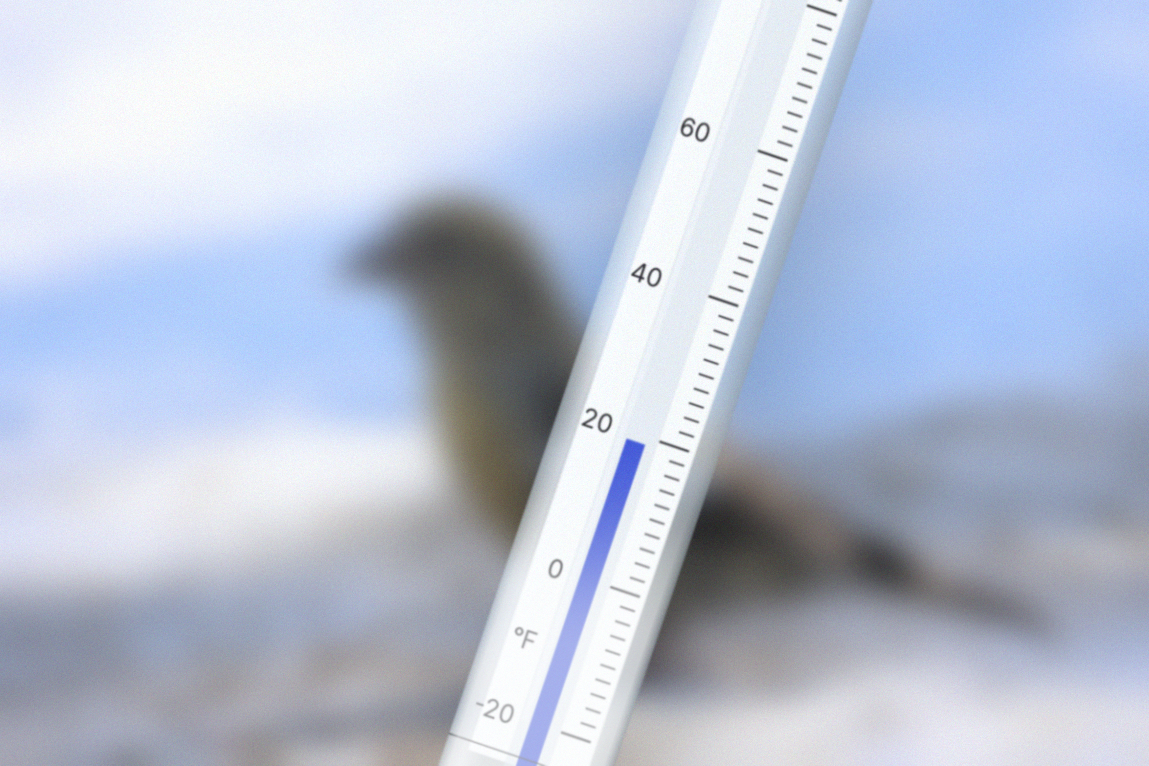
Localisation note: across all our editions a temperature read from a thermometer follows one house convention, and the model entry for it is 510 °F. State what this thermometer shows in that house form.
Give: 19 °F
